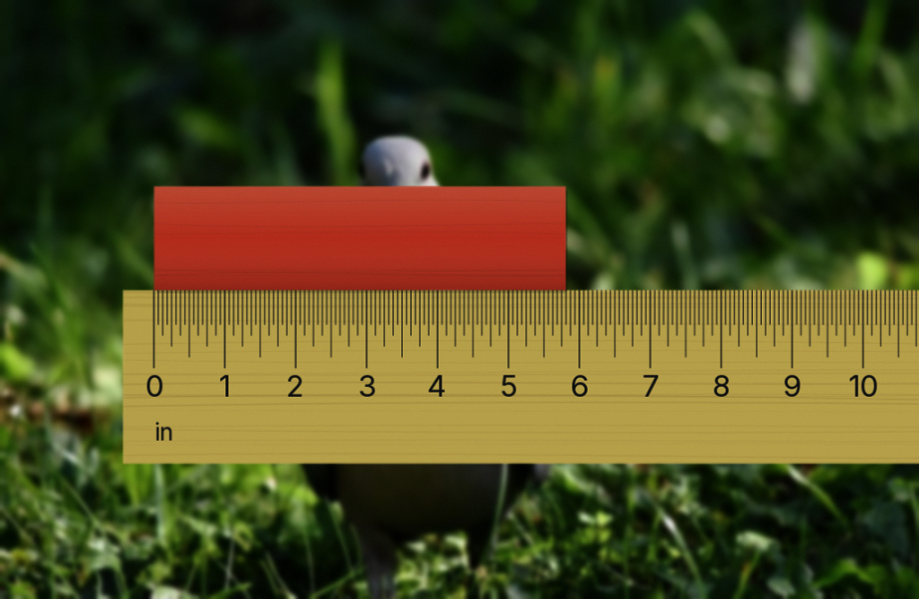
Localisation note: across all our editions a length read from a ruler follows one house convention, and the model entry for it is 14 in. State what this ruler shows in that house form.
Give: 5.8125 in
